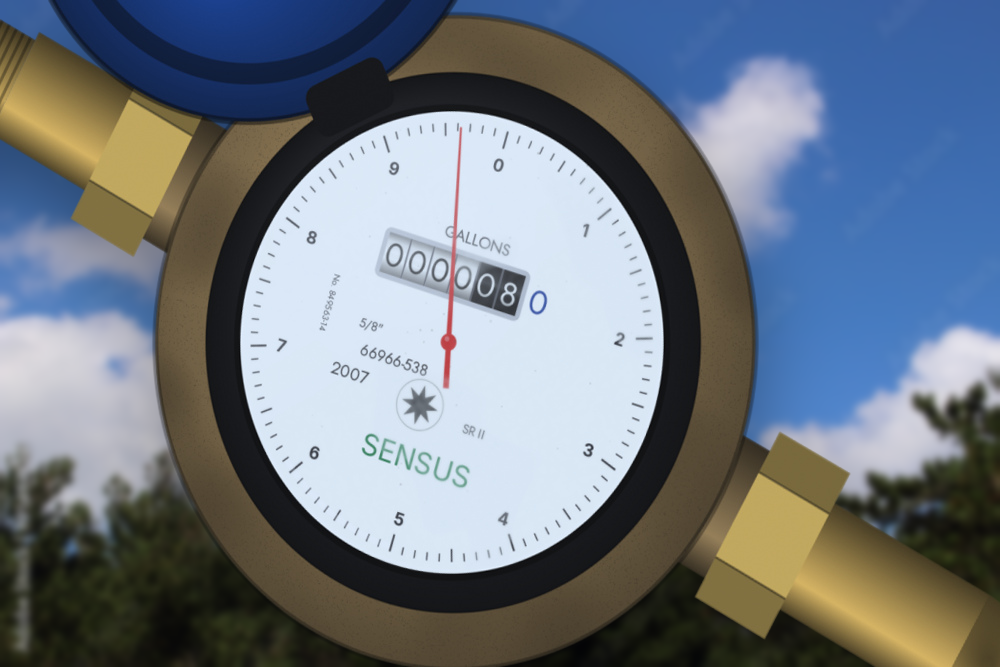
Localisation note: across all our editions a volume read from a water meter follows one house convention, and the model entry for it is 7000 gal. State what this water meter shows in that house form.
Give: 79.6 gal
